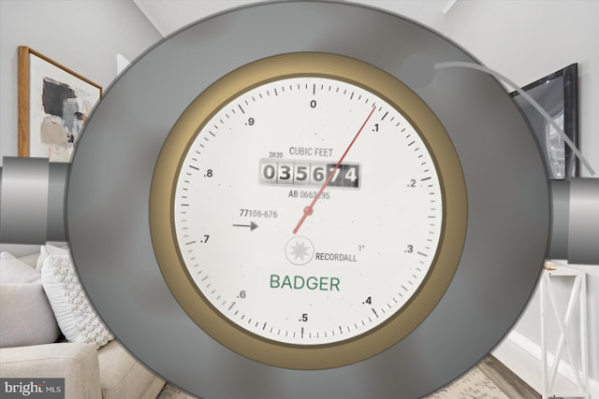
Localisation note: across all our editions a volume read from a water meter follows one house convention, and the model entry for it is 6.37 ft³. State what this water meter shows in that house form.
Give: 35674.08 ft³
